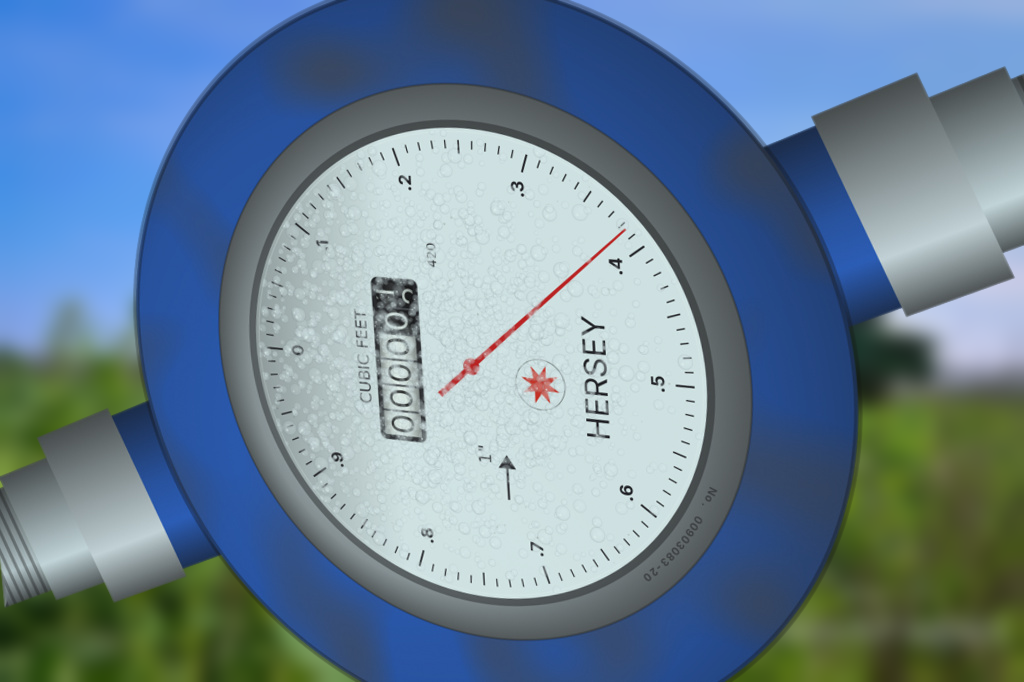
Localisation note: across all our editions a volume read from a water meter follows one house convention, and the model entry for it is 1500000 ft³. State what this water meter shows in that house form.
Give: 1.38 ft³
